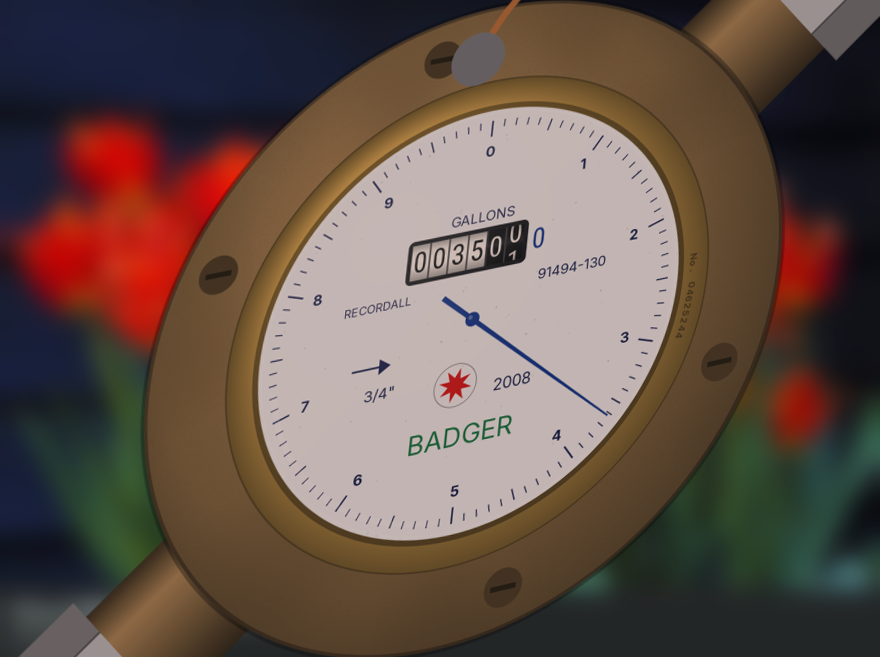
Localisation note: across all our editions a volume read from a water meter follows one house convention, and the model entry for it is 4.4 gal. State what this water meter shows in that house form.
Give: 35003.6 gal
